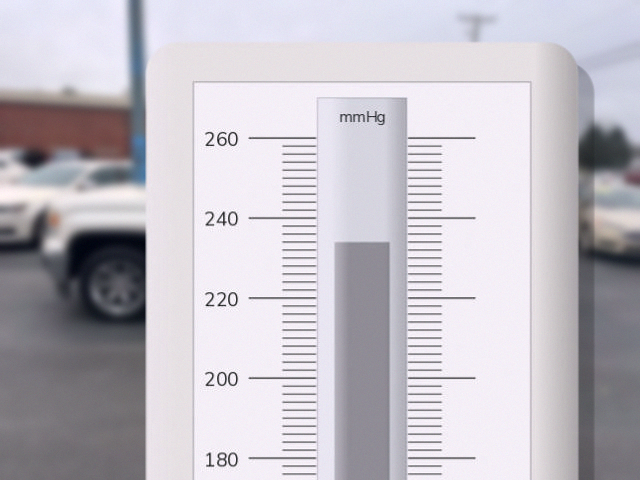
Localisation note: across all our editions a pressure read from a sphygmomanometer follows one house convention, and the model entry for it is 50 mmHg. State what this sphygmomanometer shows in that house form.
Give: 234 mmHg
